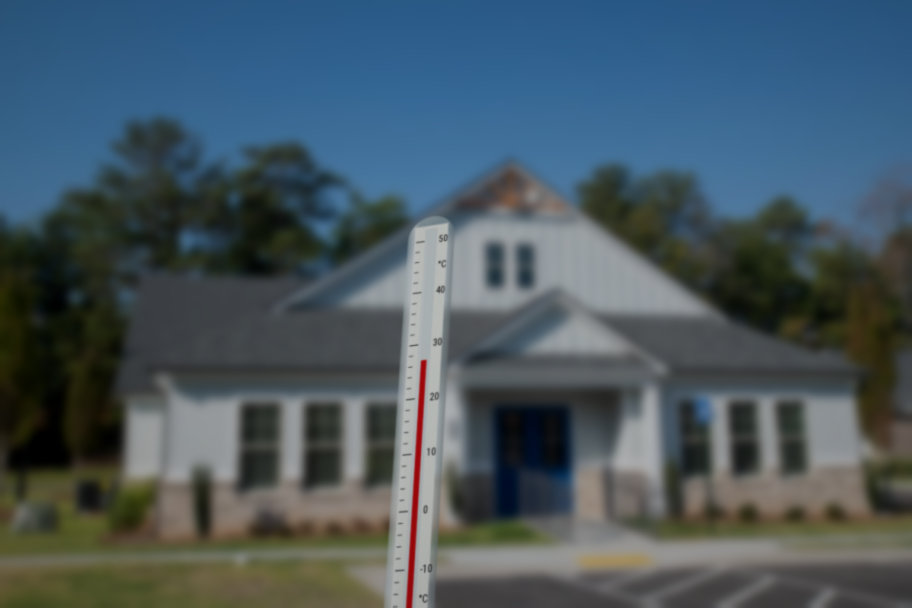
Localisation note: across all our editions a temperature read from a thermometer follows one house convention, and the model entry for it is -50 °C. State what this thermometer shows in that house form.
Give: 27 °C
